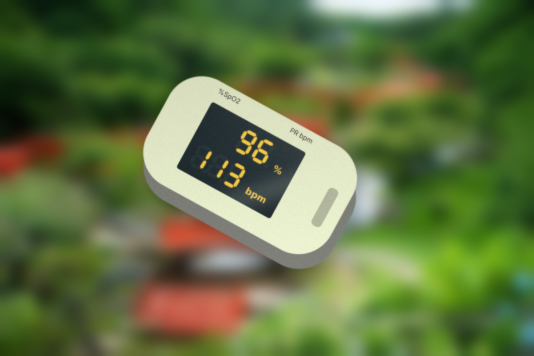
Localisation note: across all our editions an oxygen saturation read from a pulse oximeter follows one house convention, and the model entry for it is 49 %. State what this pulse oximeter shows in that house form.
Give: 96 %
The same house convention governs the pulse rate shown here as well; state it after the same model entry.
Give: 113 bpm
